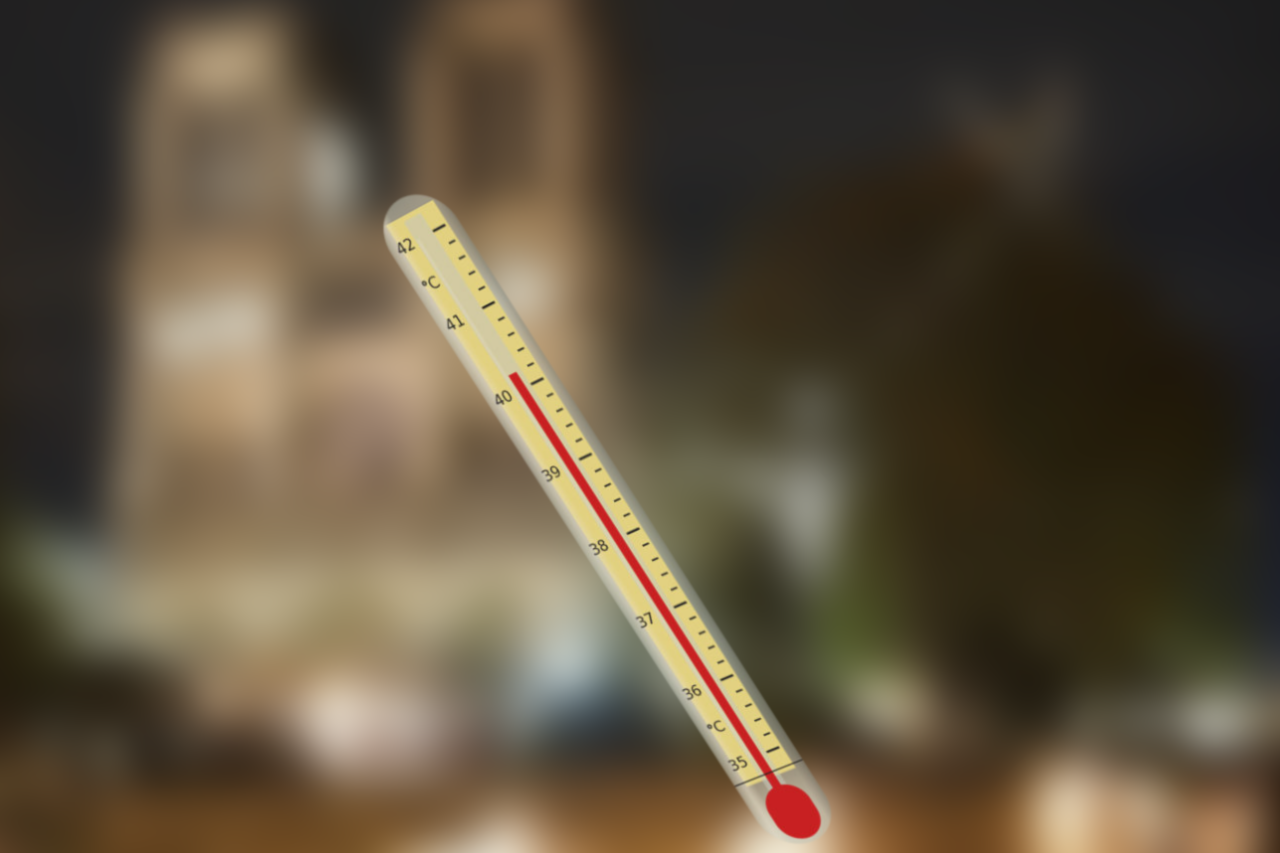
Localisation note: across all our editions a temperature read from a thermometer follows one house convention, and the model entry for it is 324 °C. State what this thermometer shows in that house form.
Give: 40.2 °C
